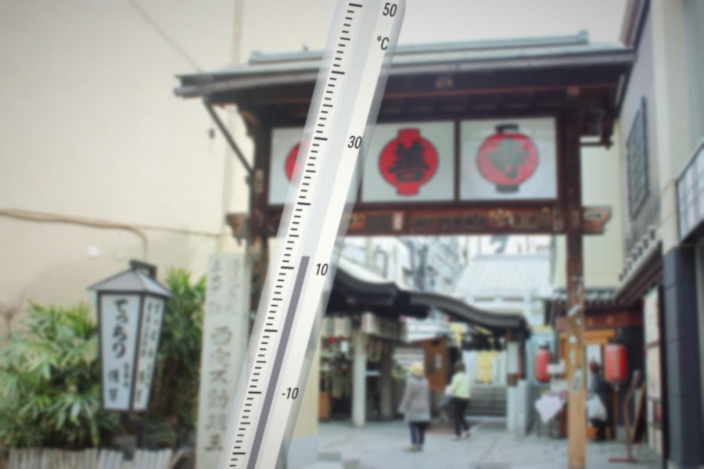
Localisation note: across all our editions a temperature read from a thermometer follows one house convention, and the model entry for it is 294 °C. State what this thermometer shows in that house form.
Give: 12 °C
